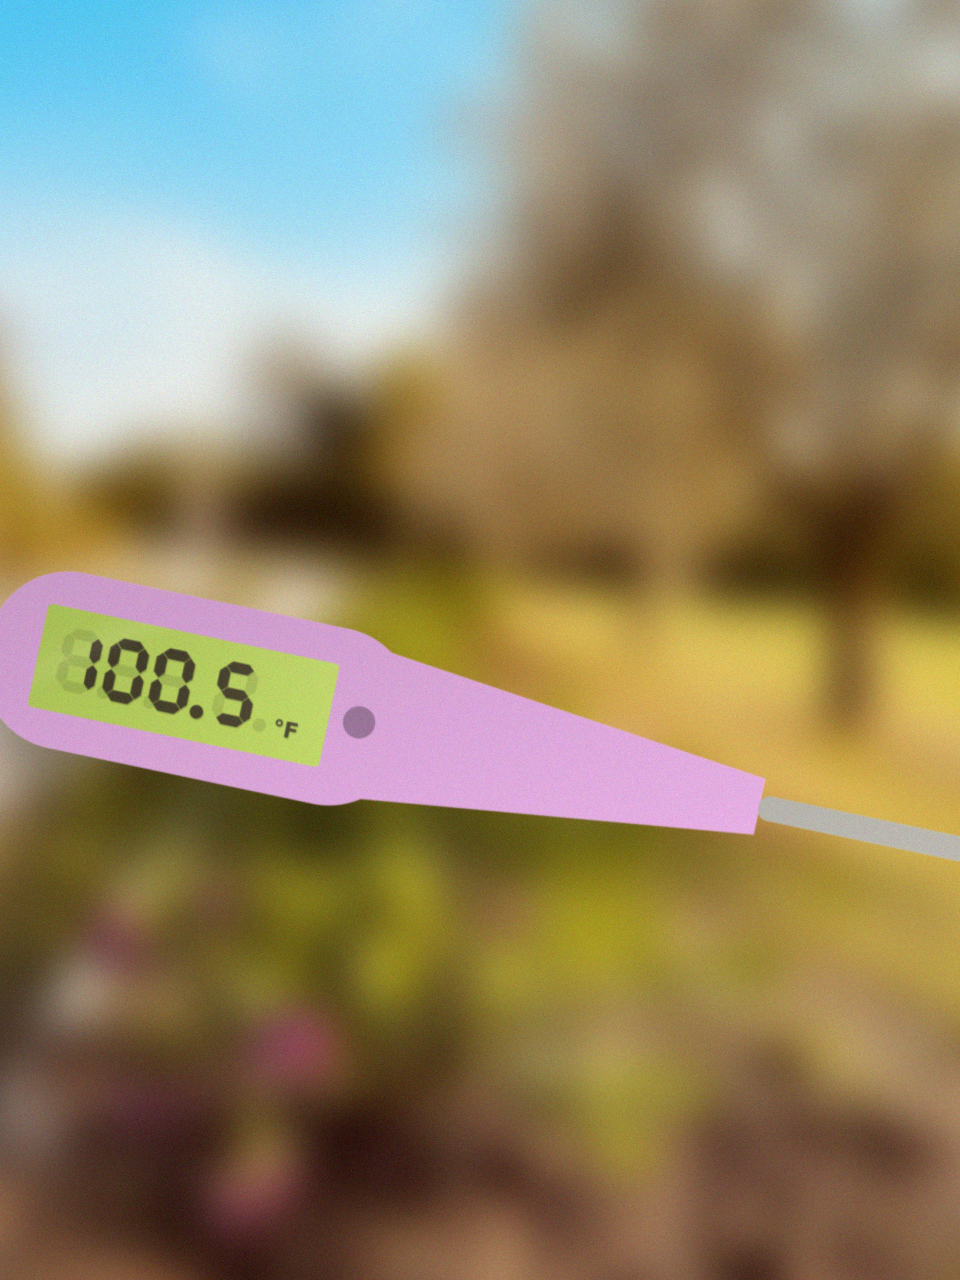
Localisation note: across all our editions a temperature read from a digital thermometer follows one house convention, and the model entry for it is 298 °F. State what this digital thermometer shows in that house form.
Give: 100.5 °F
